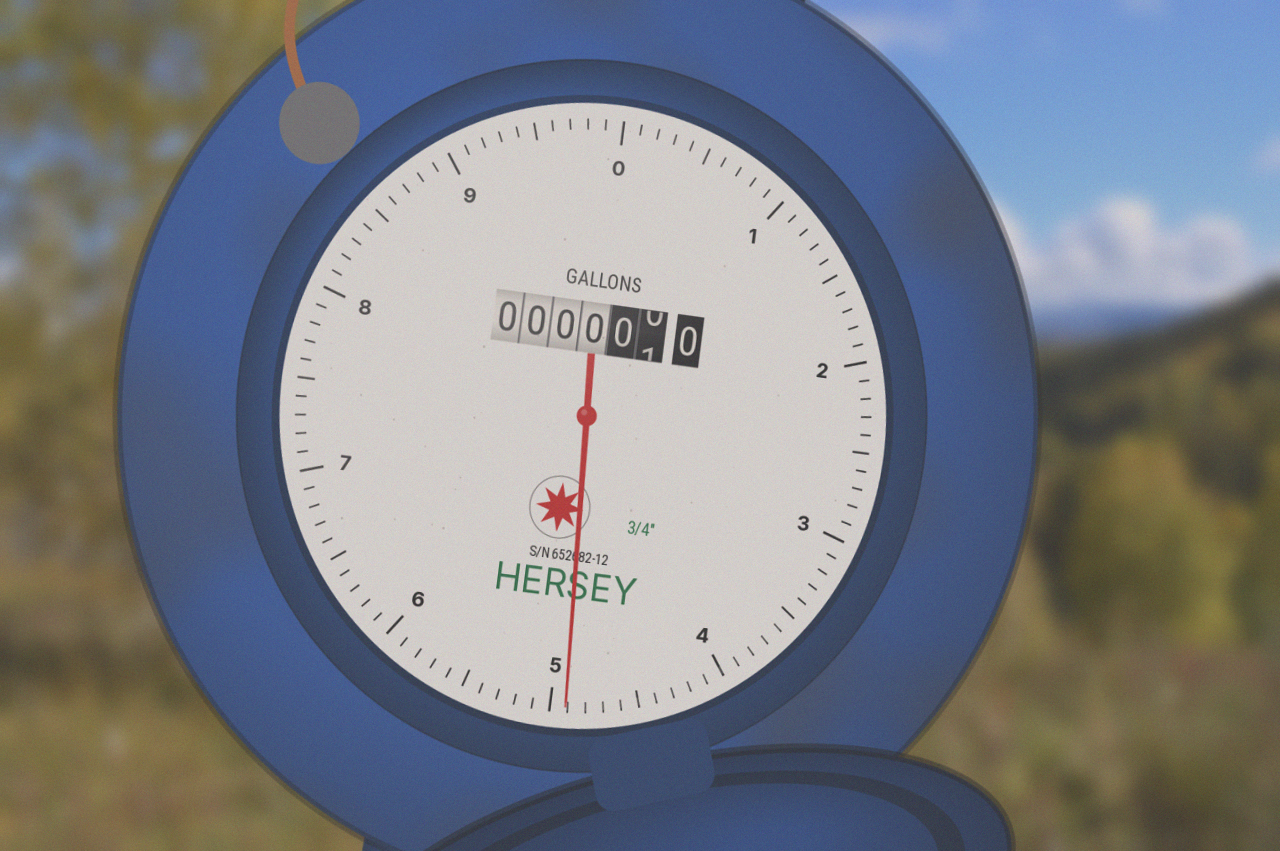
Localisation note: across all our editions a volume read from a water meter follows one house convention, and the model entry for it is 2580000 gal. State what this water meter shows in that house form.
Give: 4.9 gal
